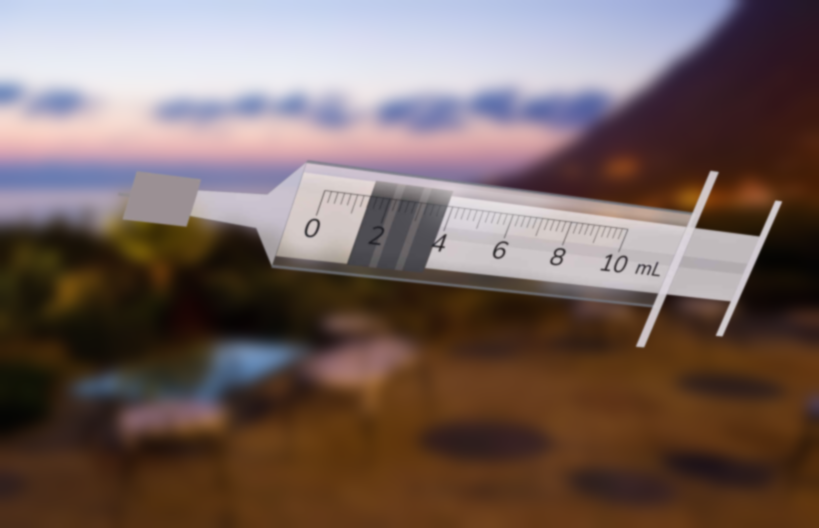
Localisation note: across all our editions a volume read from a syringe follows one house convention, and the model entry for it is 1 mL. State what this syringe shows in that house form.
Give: 1.4 mL
